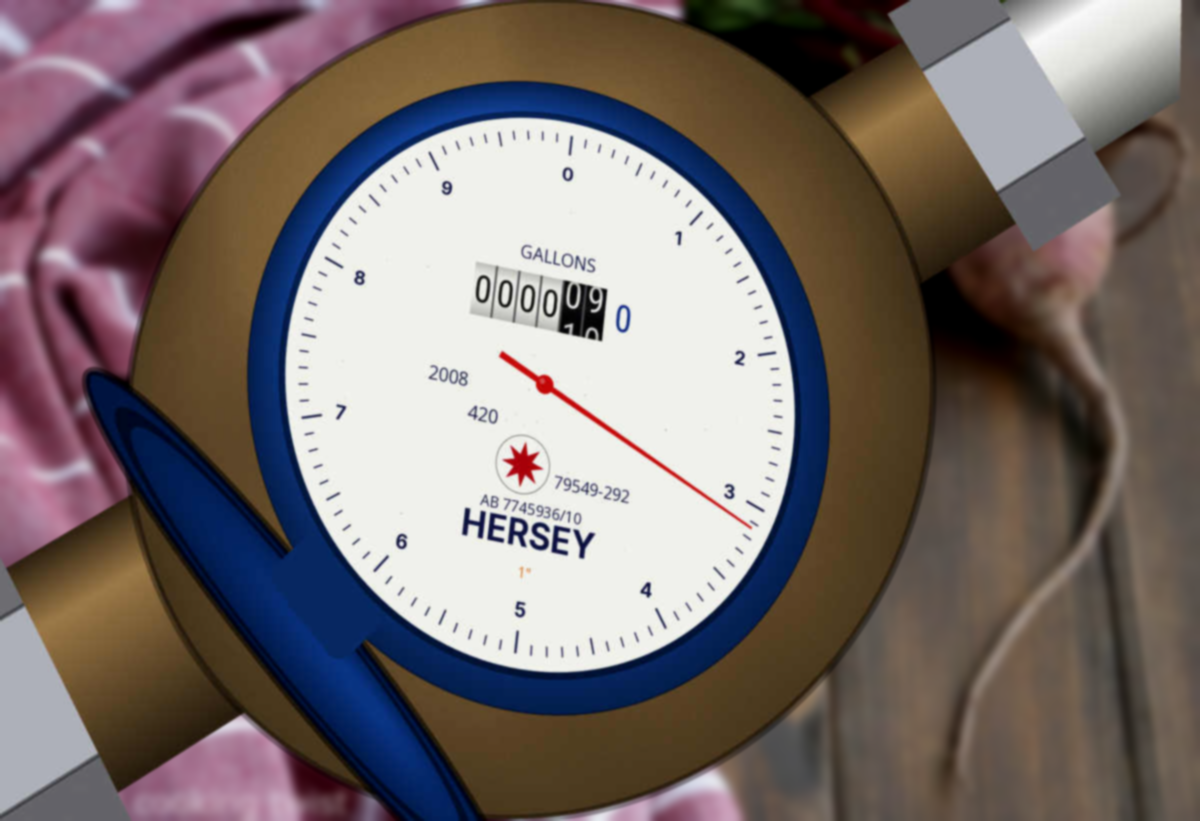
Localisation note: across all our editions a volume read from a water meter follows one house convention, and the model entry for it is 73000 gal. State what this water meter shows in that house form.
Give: 93.1 gal
